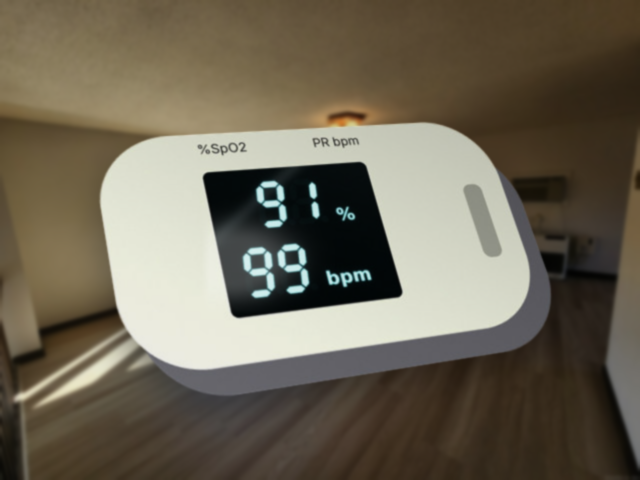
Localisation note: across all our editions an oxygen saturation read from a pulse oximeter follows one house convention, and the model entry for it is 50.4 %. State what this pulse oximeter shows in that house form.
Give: 91 %
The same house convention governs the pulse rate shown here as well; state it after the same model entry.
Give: 99 bpm
